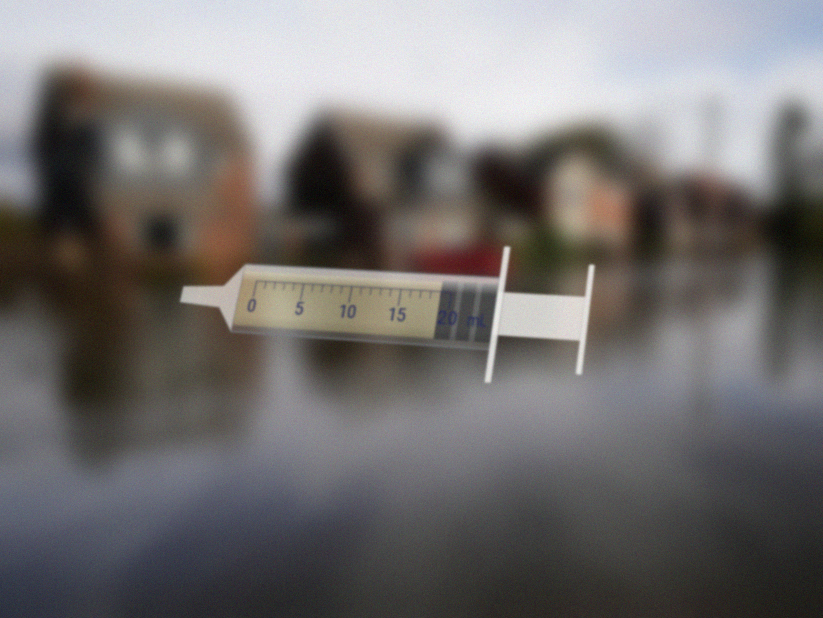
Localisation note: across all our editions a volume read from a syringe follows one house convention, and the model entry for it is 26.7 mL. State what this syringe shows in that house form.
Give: 19 mL
